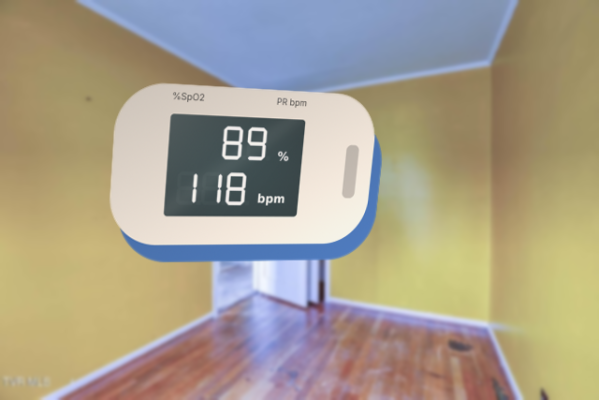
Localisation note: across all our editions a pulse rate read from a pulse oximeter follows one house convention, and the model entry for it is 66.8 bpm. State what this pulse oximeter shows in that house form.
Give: 118 bpm
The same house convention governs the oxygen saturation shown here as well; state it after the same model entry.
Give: 89 %
